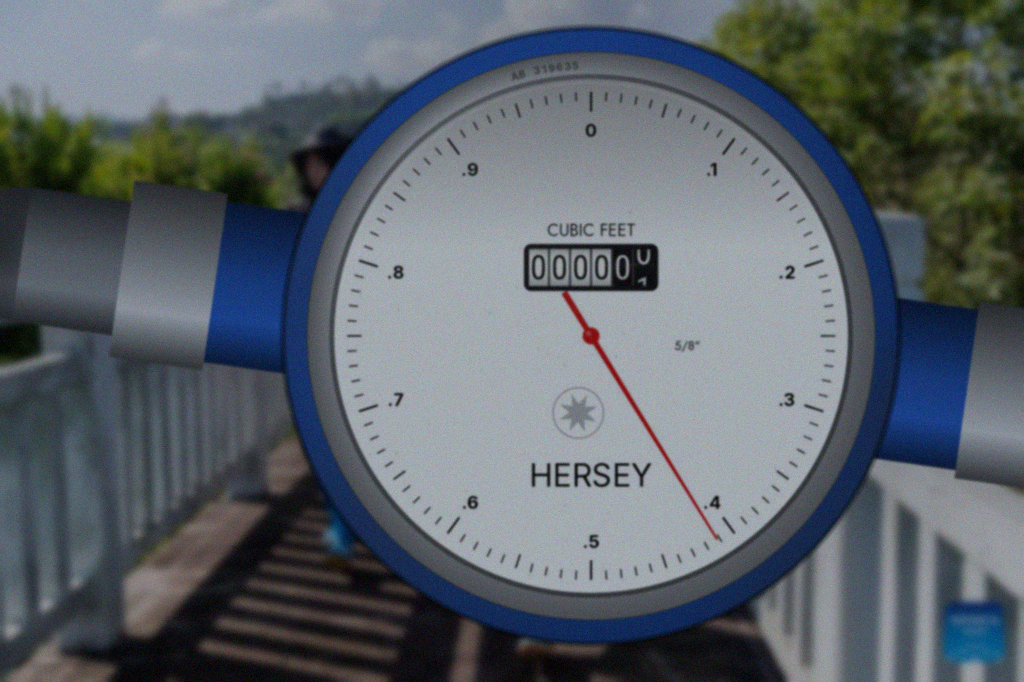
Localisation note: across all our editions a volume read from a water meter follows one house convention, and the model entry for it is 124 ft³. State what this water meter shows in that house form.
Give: 0.41 ft³
